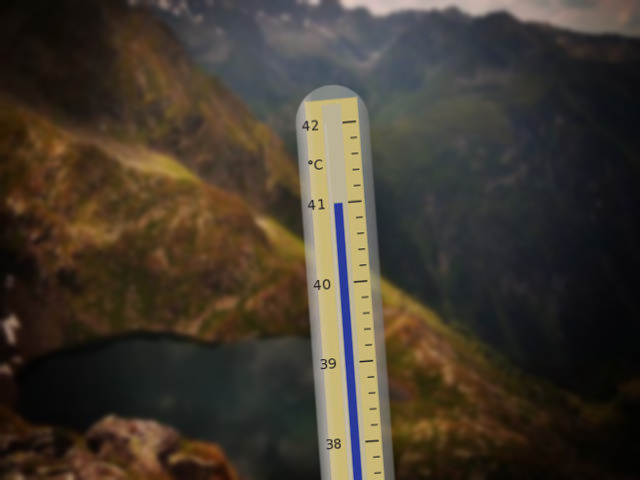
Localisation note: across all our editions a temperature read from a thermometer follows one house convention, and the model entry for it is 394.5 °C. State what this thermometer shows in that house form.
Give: 41 °C
